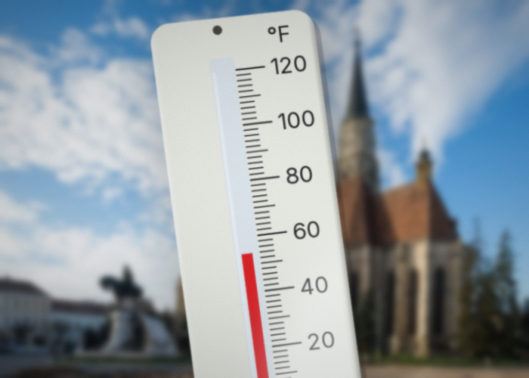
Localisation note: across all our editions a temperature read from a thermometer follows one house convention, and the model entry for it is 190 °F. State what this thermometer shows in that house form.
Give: 54 °F
